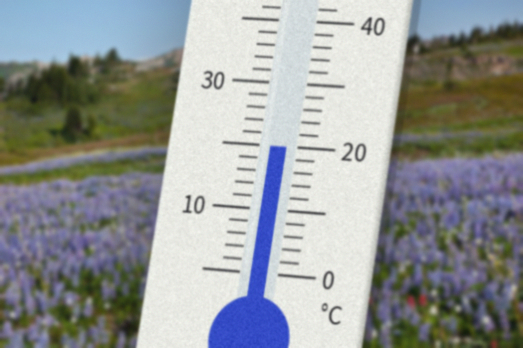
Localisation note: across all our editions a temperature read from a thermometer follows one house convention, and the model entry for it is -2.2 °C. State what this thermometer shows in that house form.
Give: 20 °C
